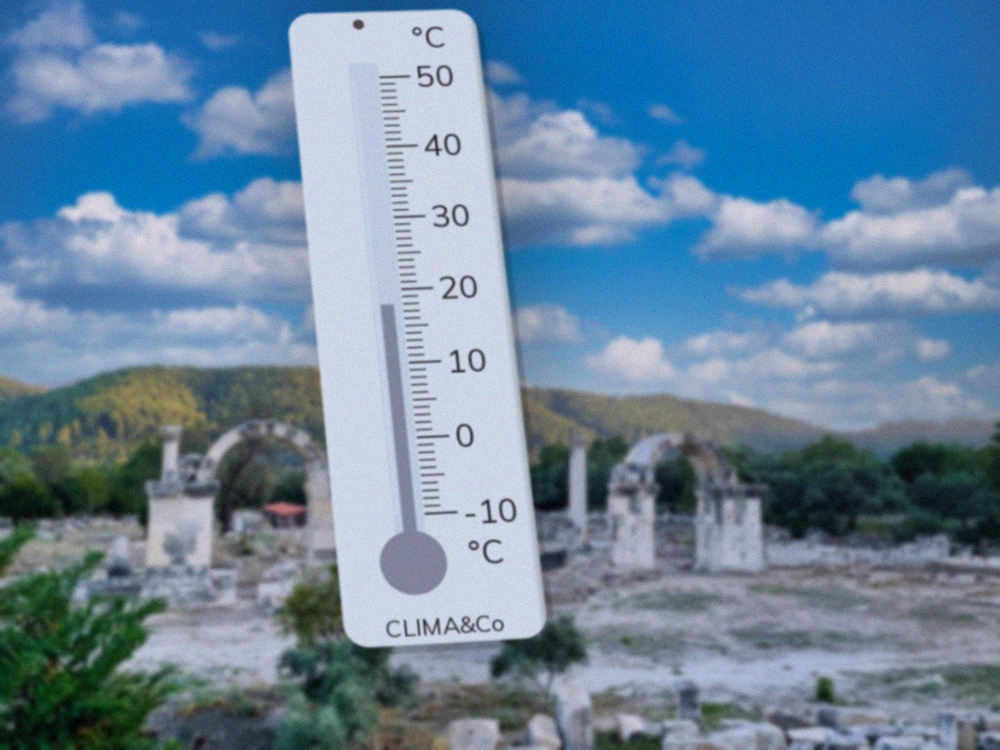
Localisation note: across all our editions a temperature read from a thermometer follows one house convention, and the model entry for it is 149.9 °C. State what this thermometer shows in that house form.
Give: 18 °C
